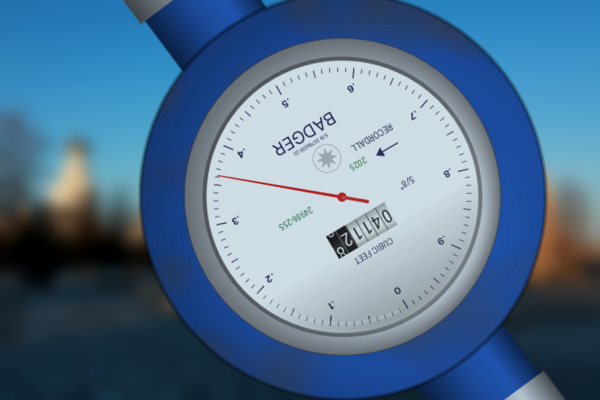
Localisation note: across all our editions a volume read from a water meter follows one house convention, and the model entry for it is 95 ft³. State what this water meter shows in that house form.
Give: 41128.36 ft³
